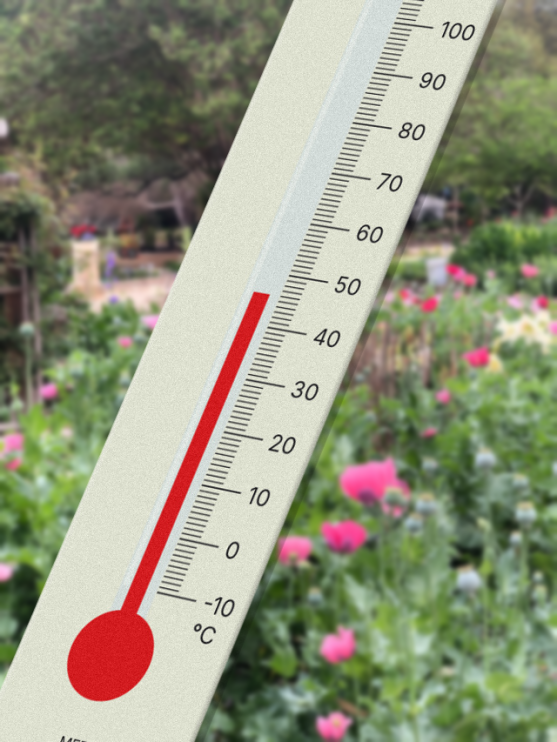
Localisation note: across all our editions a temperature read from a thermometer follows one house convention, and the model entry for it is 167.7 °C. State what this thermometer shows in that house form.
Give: 46 °C
